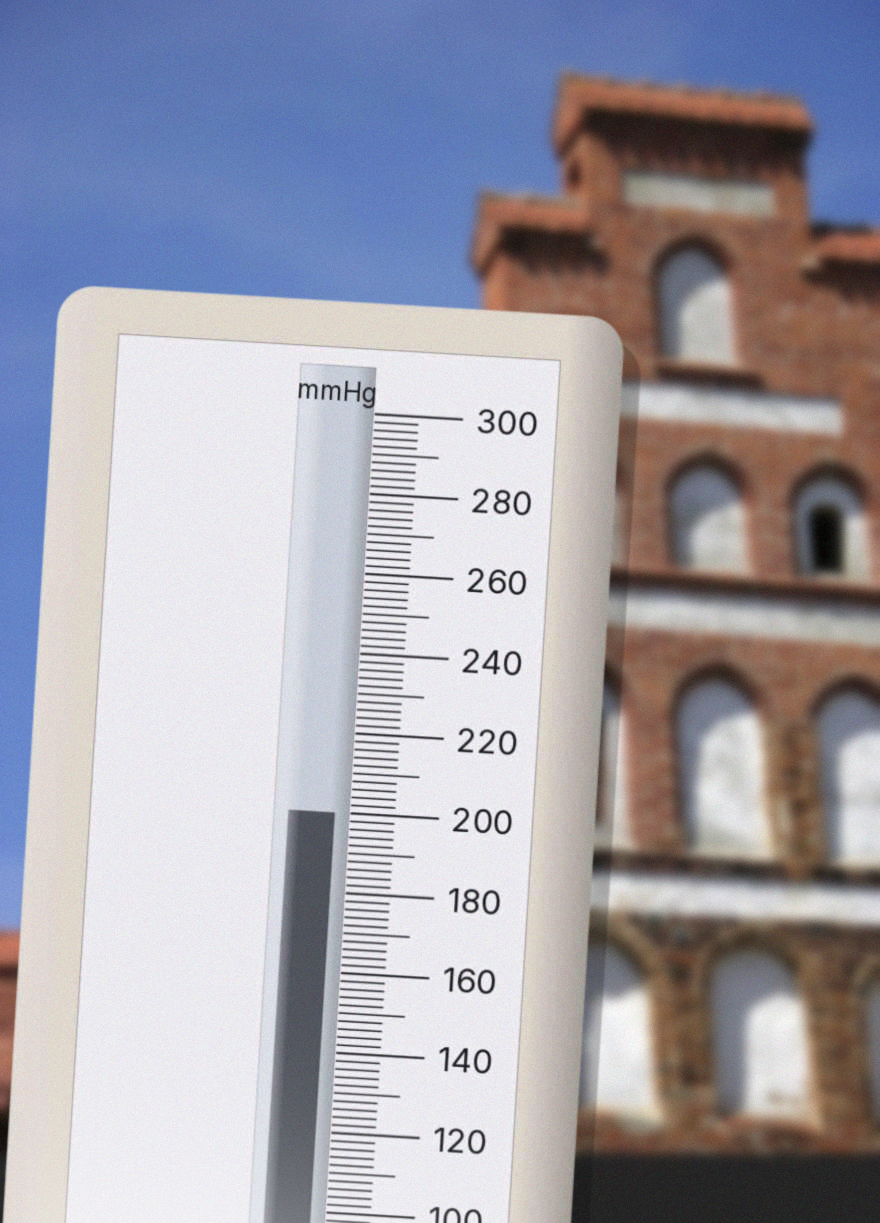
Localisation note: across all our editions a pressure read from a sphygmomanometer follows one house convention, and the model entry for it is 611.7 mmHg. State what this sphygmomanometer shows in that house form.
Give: 200 mmHg
